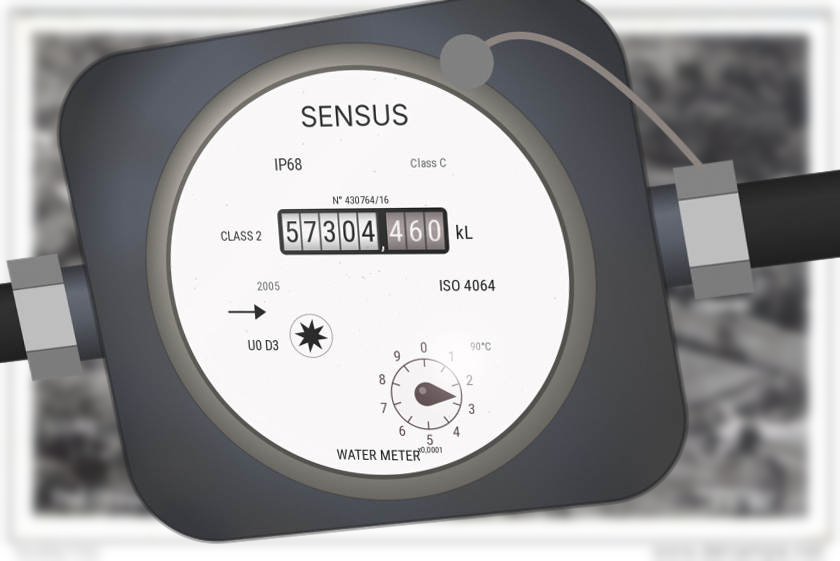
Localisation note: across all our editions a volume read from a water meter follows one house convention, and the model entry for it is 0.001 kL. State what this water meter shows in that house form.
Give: 57304.4602 kL
